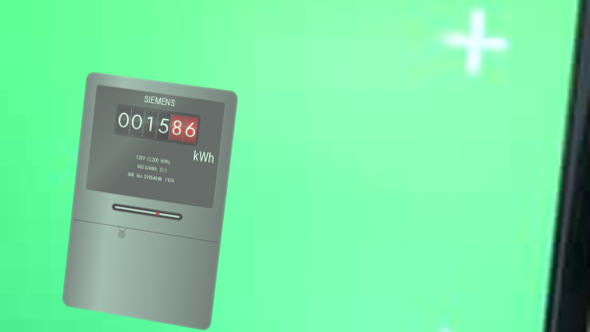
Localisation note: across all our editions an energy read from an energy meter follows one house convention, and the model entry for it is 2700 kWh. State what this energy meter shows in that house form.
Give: 15.86 kWh
